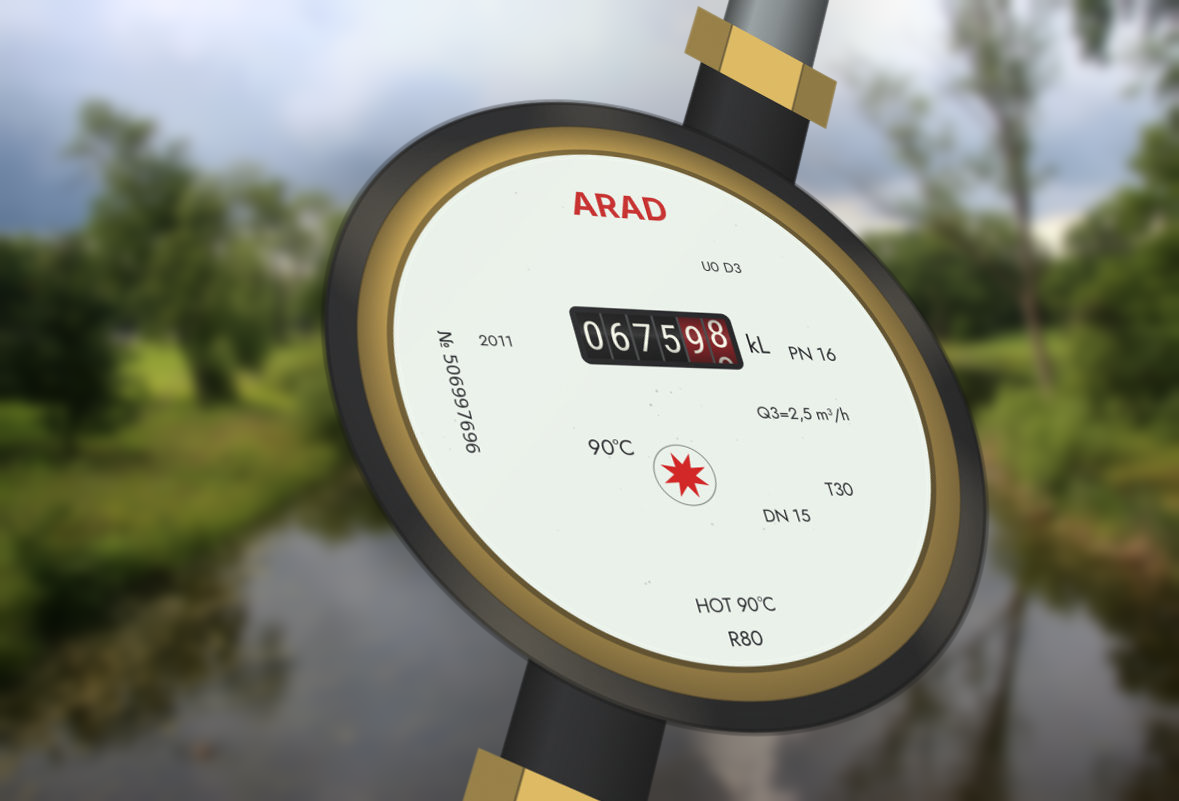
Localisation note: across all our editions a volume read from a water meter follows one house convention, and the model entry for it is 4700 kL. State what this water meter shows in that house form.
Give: 675.98 kL
